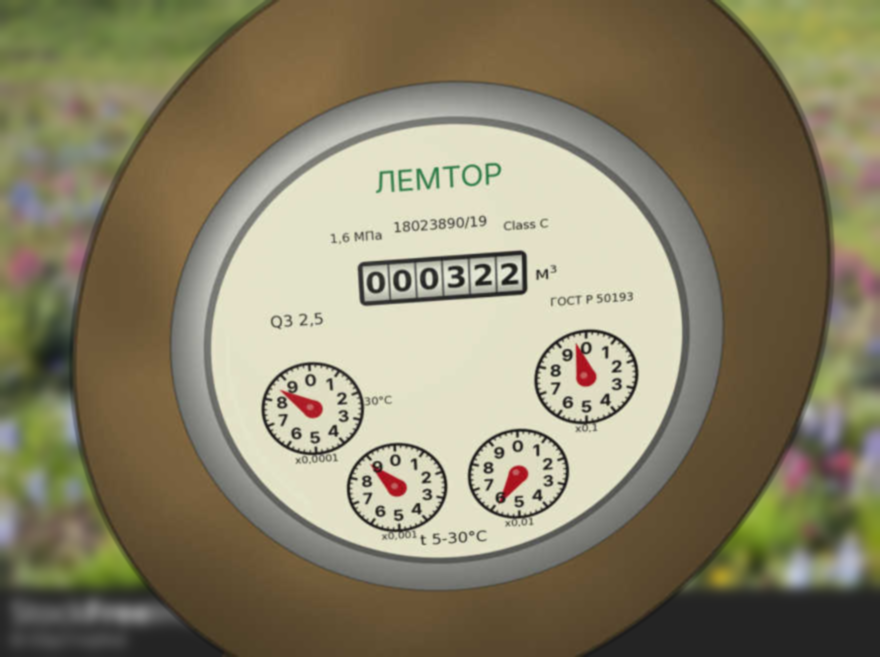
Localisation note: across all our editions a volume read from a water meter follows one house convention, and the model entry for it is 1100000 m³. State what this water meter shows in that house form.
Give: 321.9588 m³
